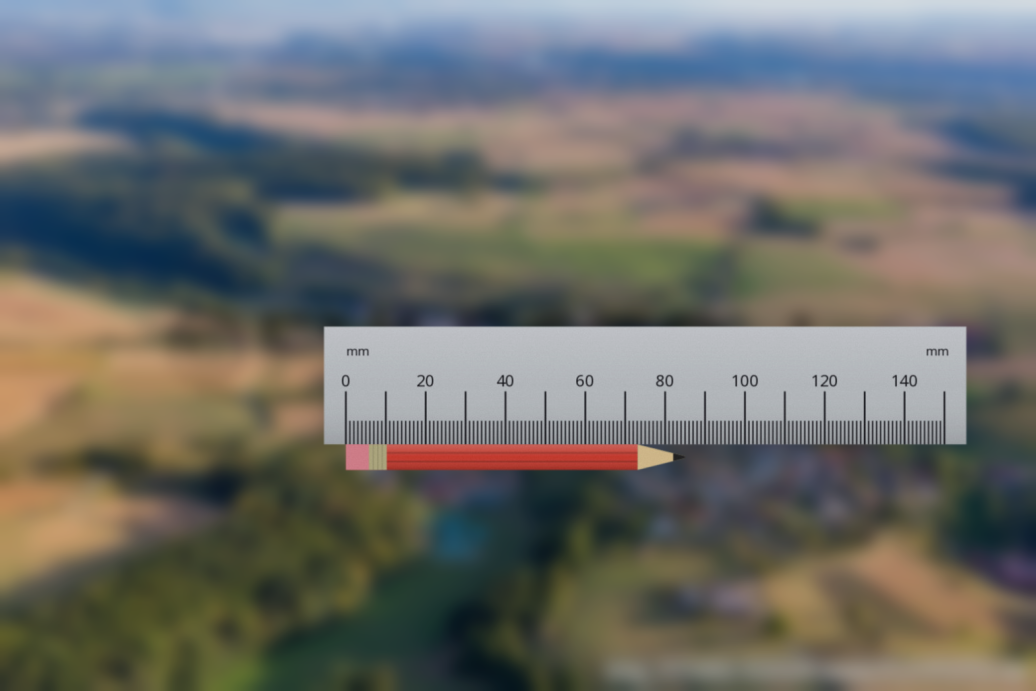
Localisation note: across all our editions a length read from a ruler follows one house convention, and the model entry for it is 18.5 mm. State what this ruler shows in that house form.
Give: 85 mm
